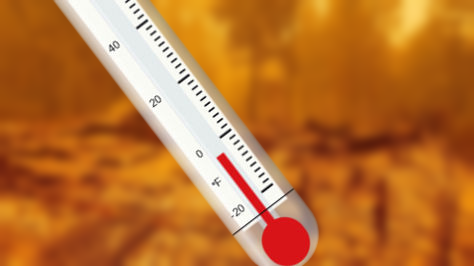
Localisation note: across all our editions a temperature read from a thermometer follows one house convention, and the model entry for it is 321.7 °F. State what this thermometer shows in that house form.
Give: -4 °F
